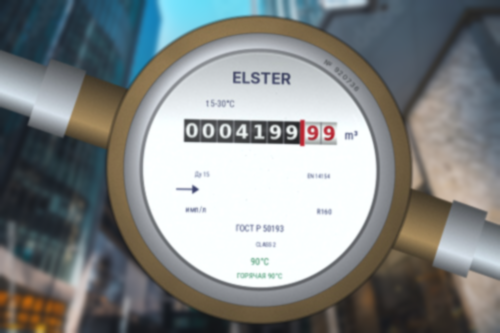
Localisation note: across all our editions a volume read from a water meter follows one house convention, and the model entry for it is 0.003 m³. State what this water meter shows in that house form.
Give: 4199.99 m³
